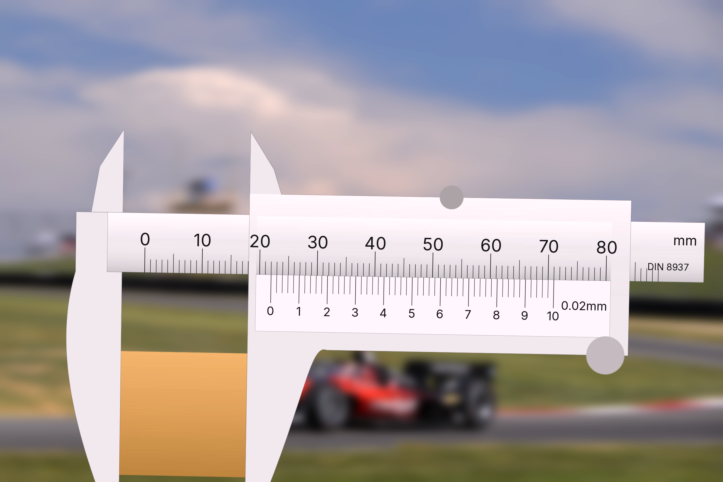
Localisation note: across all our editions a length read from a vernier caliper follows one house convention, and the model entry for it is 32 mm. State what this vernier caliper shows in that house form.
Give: 22.0 mm
